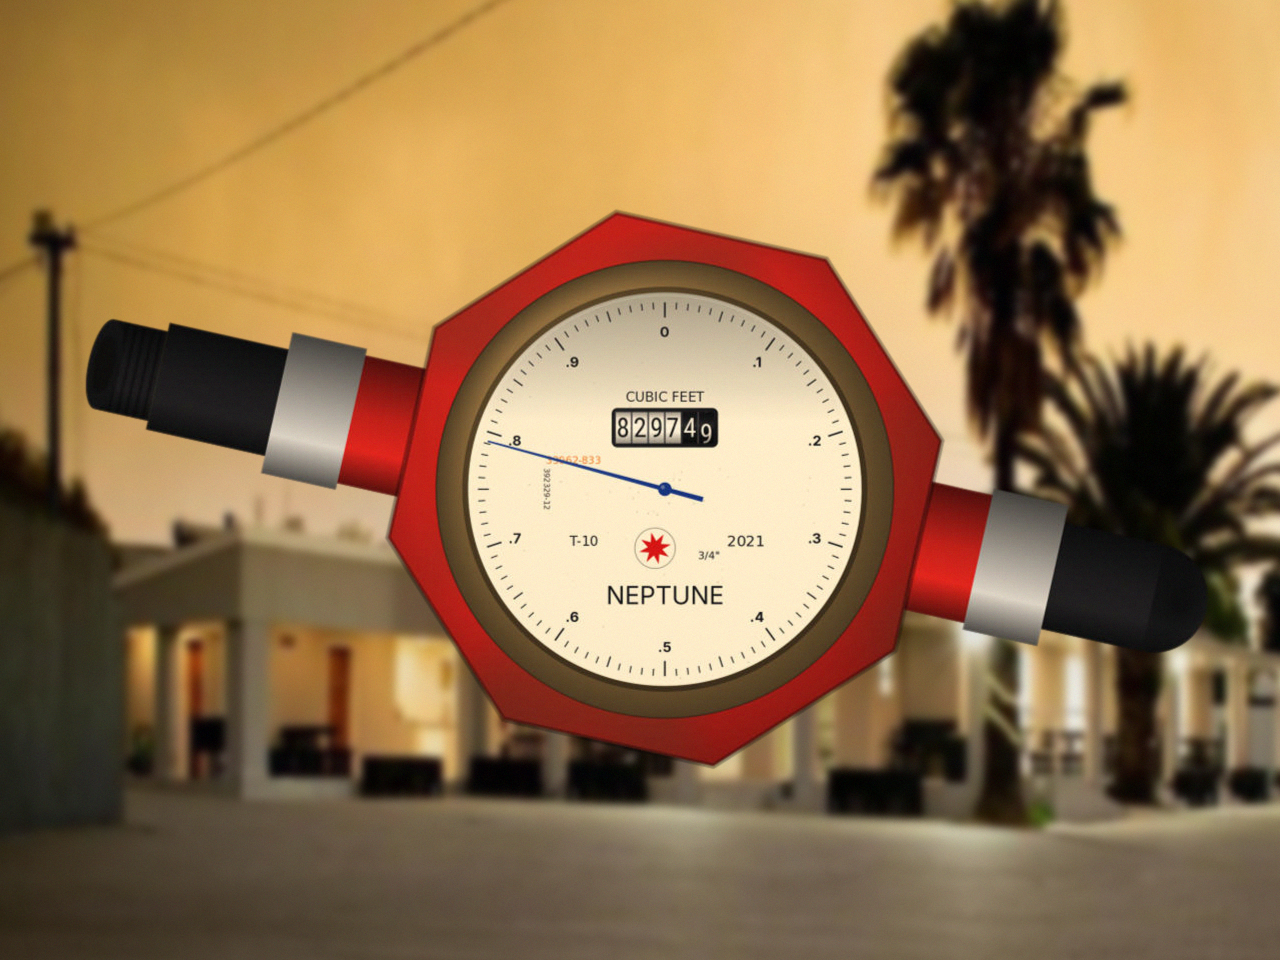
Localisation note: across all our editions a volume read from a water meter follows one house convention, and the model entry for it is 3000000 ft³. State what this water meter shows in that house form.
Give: 829748.79 ft³
